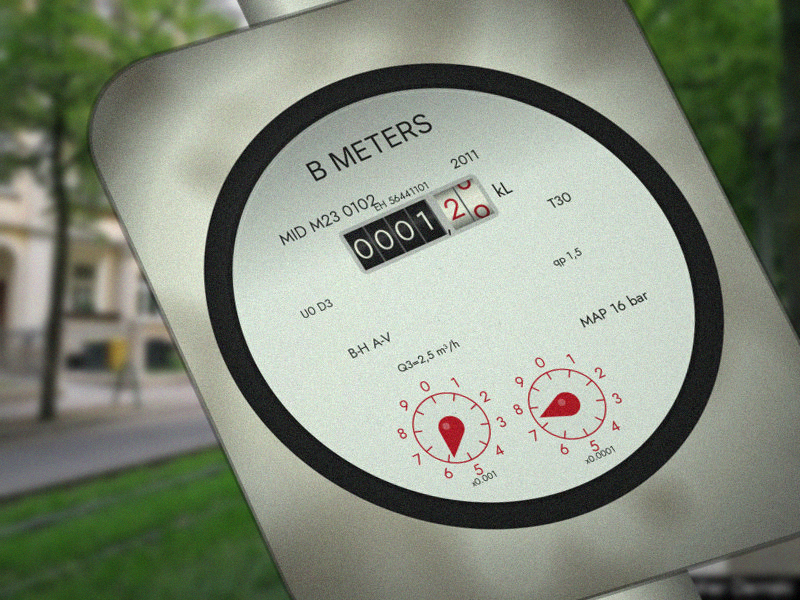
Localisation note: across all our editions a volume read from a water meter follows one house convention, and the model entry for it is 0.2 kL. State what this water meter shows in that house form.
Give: 1.2857 kL
